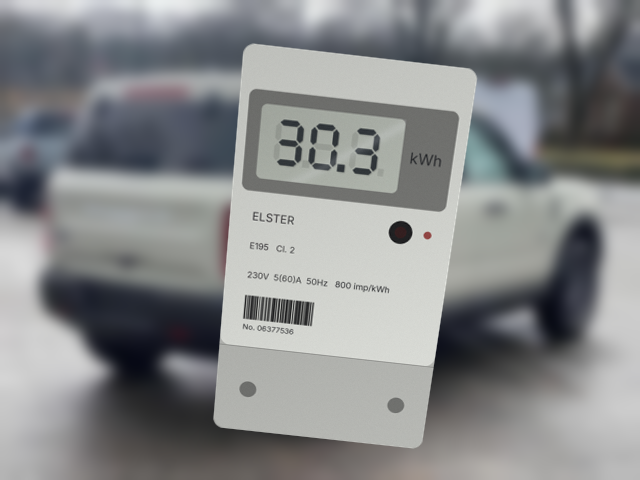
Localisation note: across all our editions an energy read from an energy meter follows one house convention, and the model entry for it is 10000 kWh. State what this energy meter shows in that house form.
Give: 30.3 kWh
